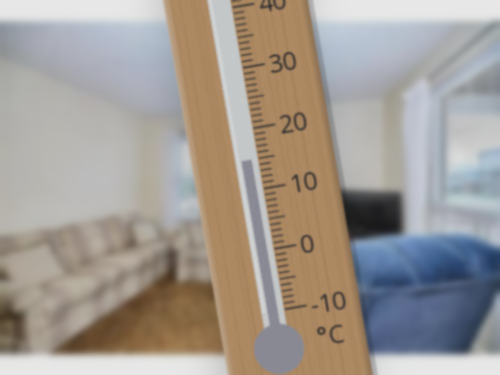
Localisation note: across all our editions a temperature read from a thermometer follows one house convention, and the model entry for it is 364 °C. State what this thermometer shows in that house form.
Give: 15 °C
